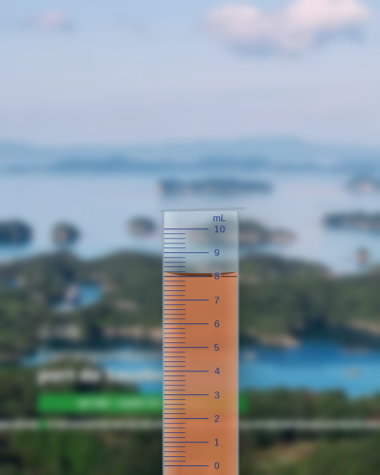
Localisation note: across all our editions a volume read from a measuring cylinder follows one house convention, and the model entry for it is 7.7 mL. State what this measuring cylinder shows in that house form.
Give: 8 mL
